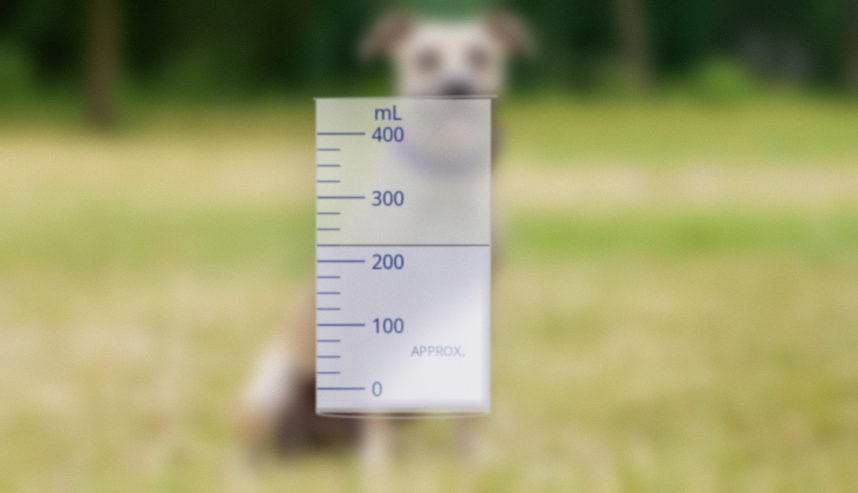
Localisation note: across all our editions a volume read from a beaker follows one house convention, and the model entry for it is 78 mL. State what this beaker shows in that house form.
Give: 225 mL
